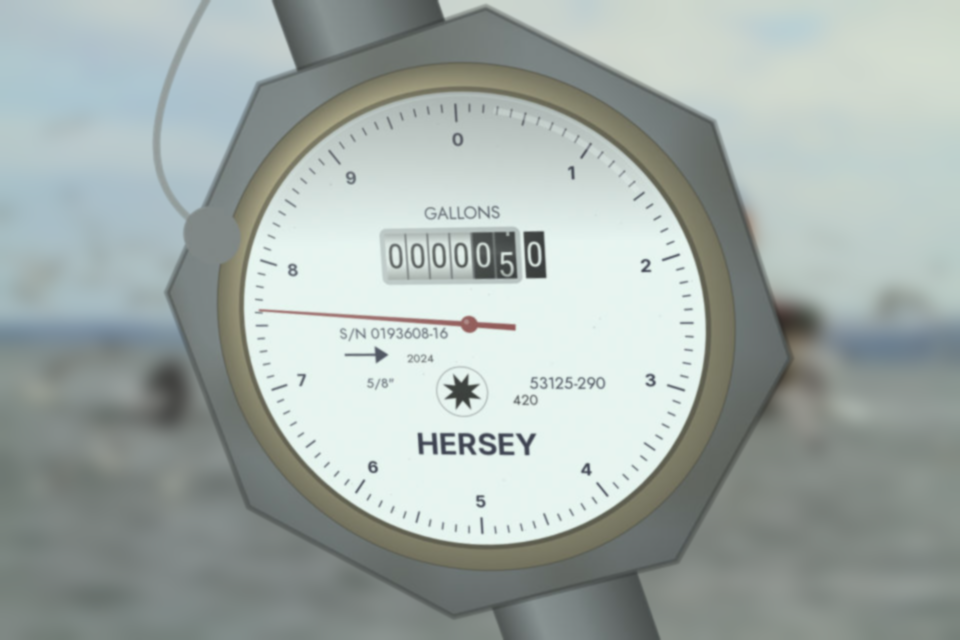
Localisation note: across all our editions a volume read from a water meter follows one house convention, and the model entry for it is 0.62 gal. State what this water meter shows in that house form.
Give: 47.6 gal
